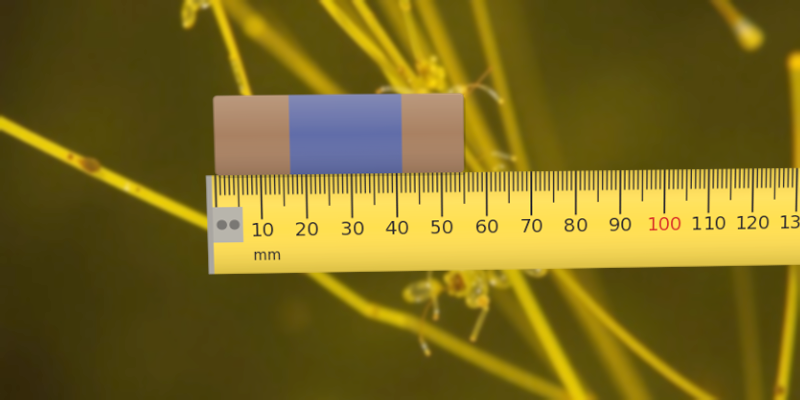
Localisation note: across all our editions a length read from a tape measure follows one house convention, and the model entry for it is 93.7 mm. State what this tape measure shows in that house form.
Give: 55 mm
